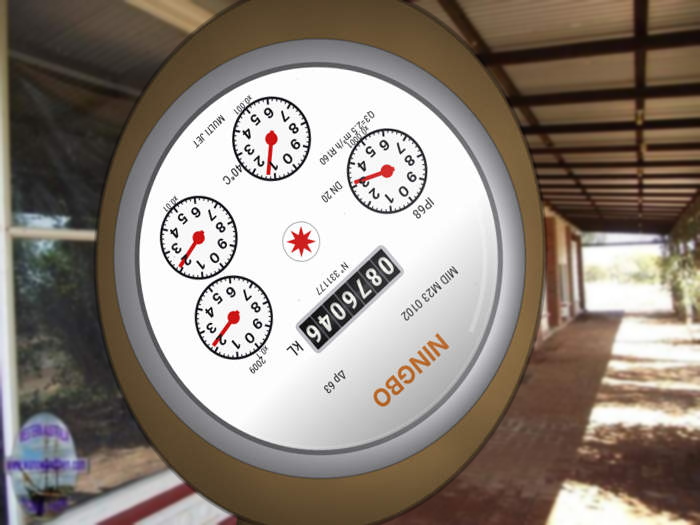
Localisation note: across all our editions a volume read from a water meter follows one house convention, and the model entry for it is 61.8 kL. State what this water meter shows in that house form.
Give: 876046.2213 kL
